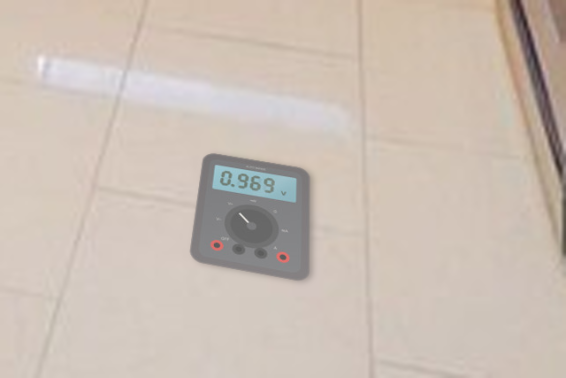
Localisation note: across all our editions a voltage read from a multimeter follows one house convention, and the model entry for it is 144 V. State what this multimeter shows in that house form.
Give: 0.969 V
